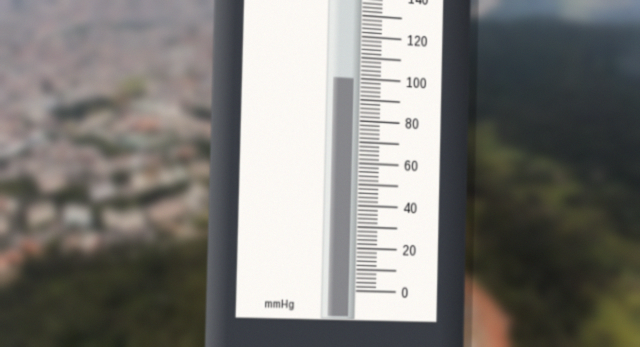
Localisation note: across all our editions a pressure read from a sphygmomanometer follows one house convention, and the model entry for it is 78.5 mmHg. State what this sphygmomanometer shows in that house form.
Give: 100 mmHg
